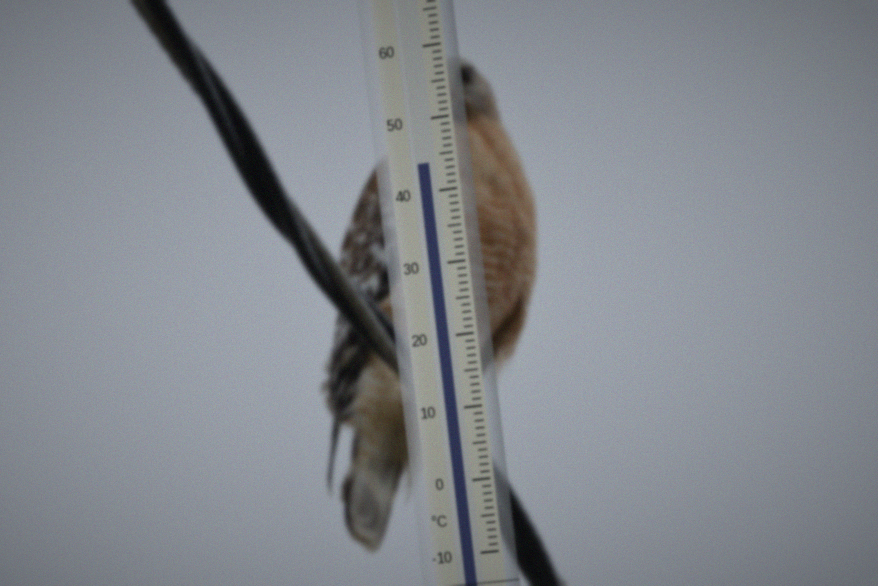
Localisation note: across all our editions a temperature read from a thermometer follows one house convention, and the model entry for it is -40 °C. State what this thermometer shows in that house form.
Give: 44 °C
